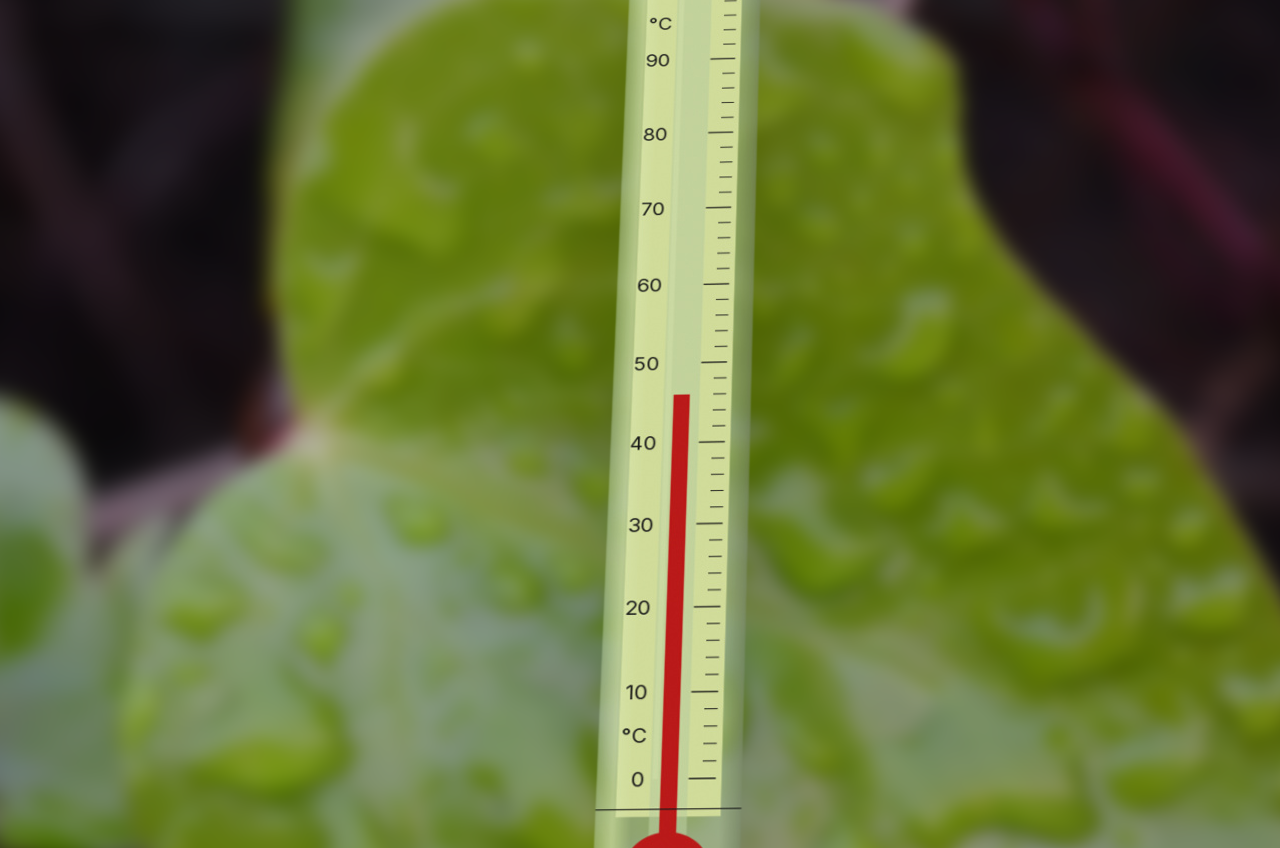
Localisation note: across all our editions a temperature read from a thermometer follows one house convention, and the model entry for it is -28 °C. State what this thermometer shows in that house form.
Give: 46 °C
